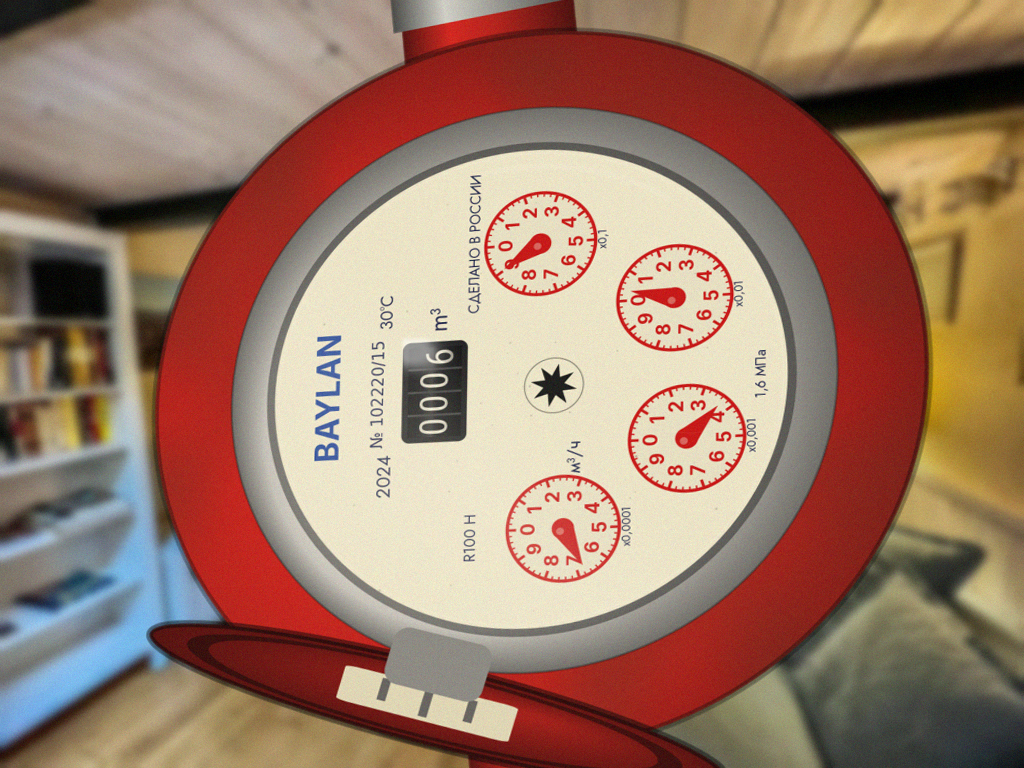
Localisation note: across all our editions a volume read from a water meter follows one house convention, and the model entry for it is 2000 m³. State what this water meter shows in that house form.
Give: 5.9036 m³
